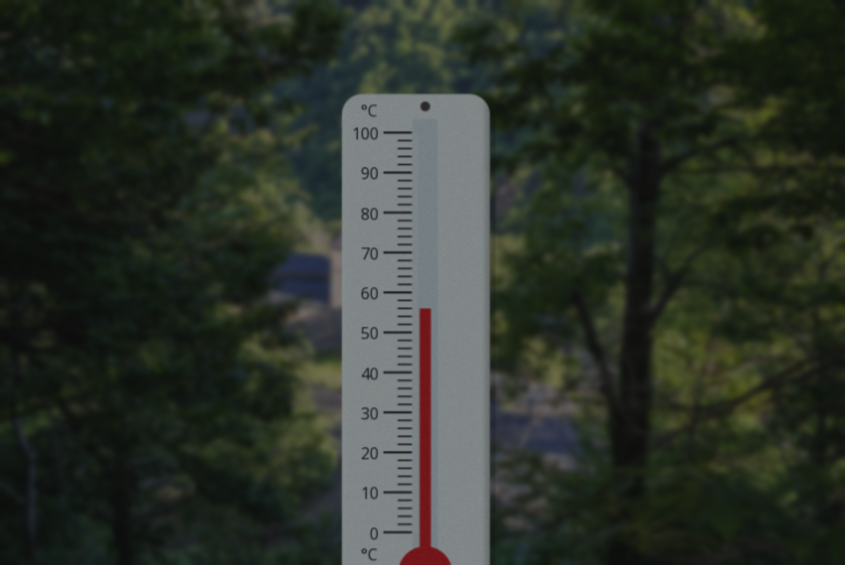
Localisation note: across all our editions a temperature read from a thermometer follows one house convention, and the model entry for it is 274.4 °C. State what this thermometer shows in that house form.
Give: 56 °C
